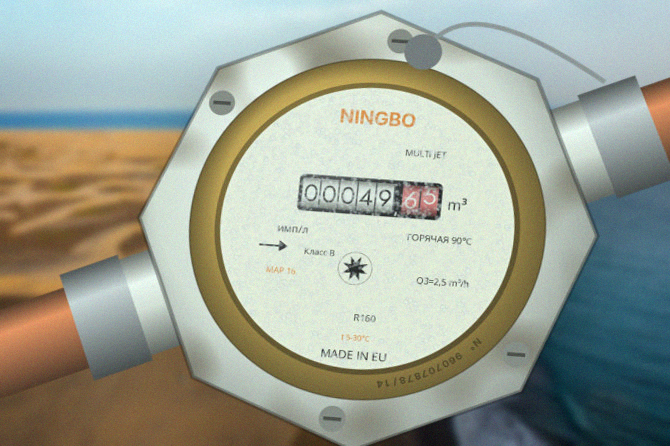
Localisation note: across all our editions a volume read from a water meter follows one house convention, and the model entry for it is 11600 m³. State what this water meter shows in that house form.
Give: 49.65 m³
